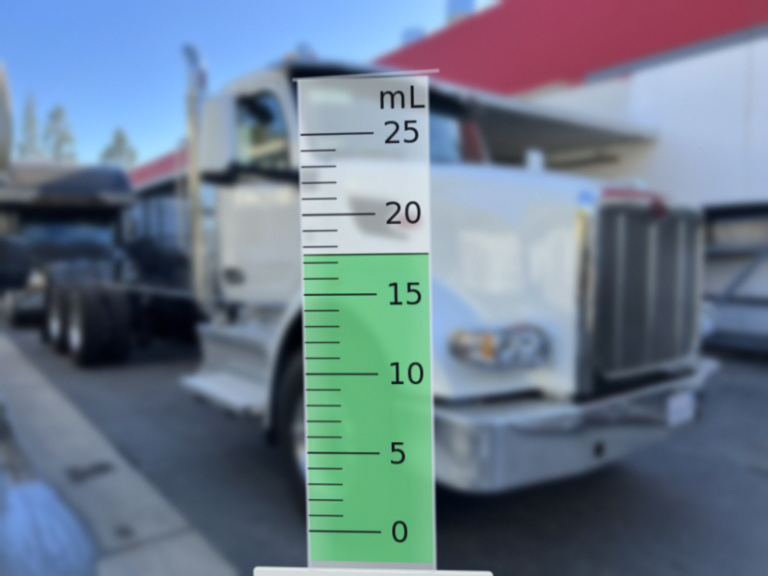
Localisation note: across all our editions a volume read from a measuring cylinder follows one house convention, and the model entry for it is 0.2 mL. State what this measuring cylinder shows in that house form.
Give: 17.5 mL
